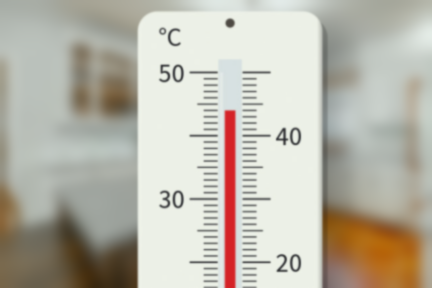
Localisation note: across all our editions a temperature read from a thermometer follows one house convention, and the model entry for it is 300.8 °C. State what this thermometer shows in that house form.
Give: 44 °C
